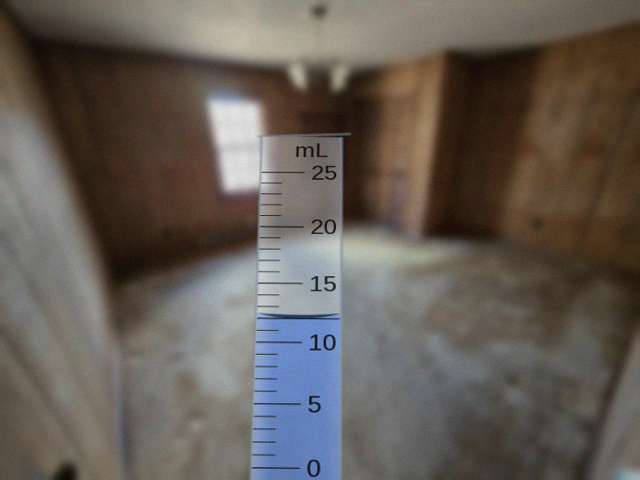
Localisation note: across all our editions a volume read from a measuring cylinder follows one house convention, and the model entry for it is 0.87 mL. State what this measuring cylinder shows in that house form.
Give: 12 mL
